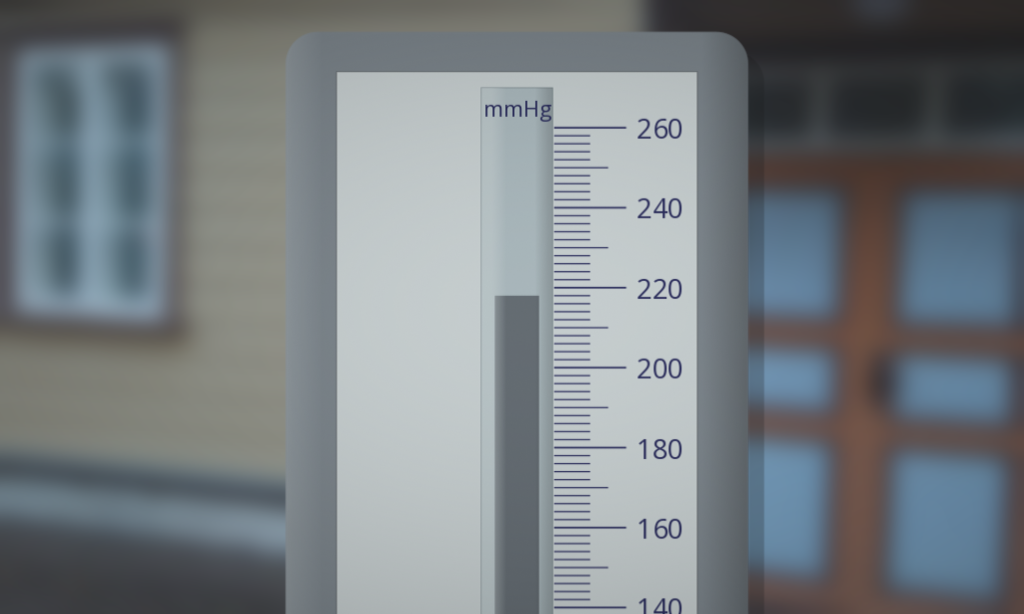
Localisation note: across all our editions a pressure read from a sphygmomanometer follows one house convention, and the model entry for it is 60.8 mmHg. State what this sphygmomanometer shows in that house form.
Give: 218 mmHg
